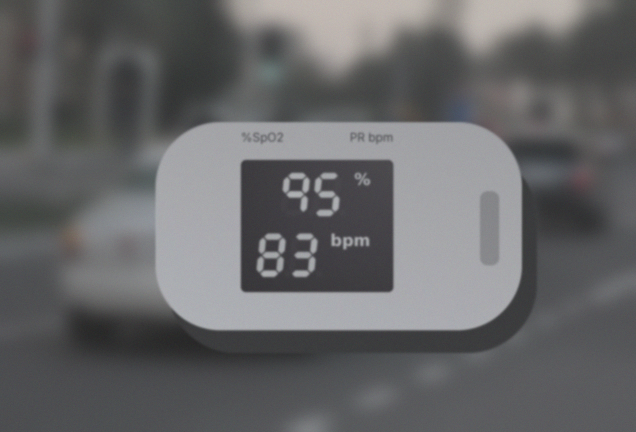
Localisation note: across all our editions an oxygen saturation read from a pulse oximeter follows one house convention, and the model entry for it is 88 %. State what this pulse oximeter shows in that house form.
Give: 95 %
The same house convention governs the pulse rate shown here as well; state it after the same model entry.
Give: 83 bpm
